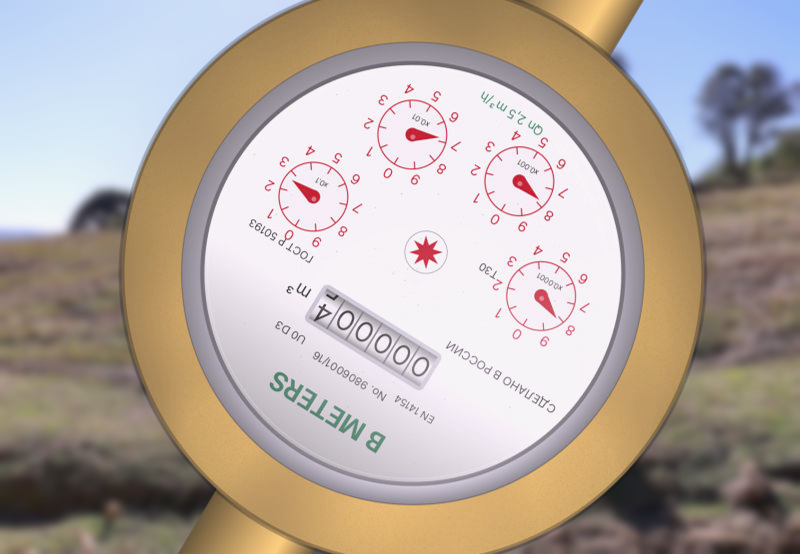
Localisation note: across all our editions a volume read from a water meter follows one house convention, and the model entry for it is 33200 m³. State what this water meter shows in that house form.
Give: 4.2678 m³
